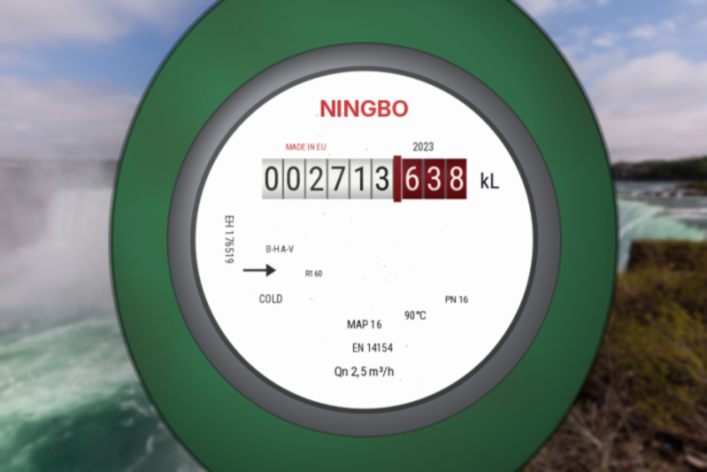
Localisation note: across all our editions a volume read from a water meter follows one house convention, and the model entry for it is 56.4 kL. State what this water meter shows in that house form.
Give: 2713.638 kL
